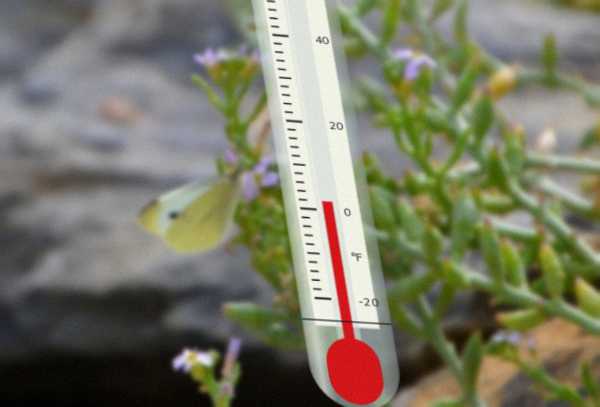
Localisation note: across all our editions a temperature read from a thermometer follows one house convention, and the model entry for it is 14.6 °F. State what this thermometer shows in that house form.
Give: 2 °F
